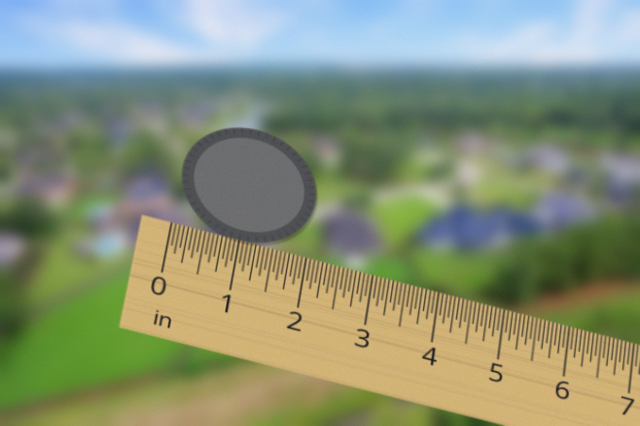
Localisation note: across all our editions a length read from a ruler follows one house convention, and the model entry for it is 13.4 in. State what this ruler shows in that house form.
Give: 2 in
